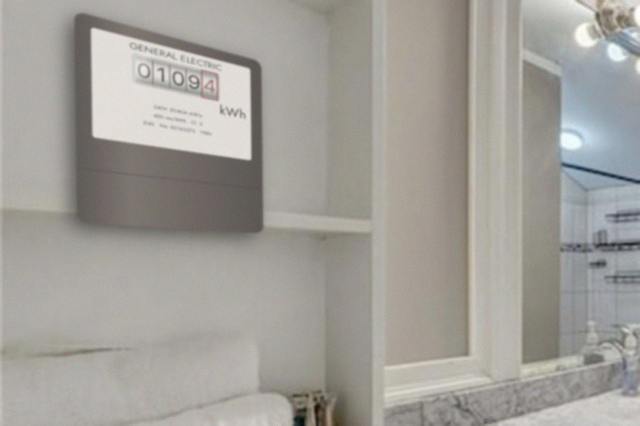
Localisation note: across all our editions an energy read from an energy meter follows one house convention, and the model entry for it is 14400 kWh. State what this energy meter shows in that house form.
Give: 109.4 kWh
